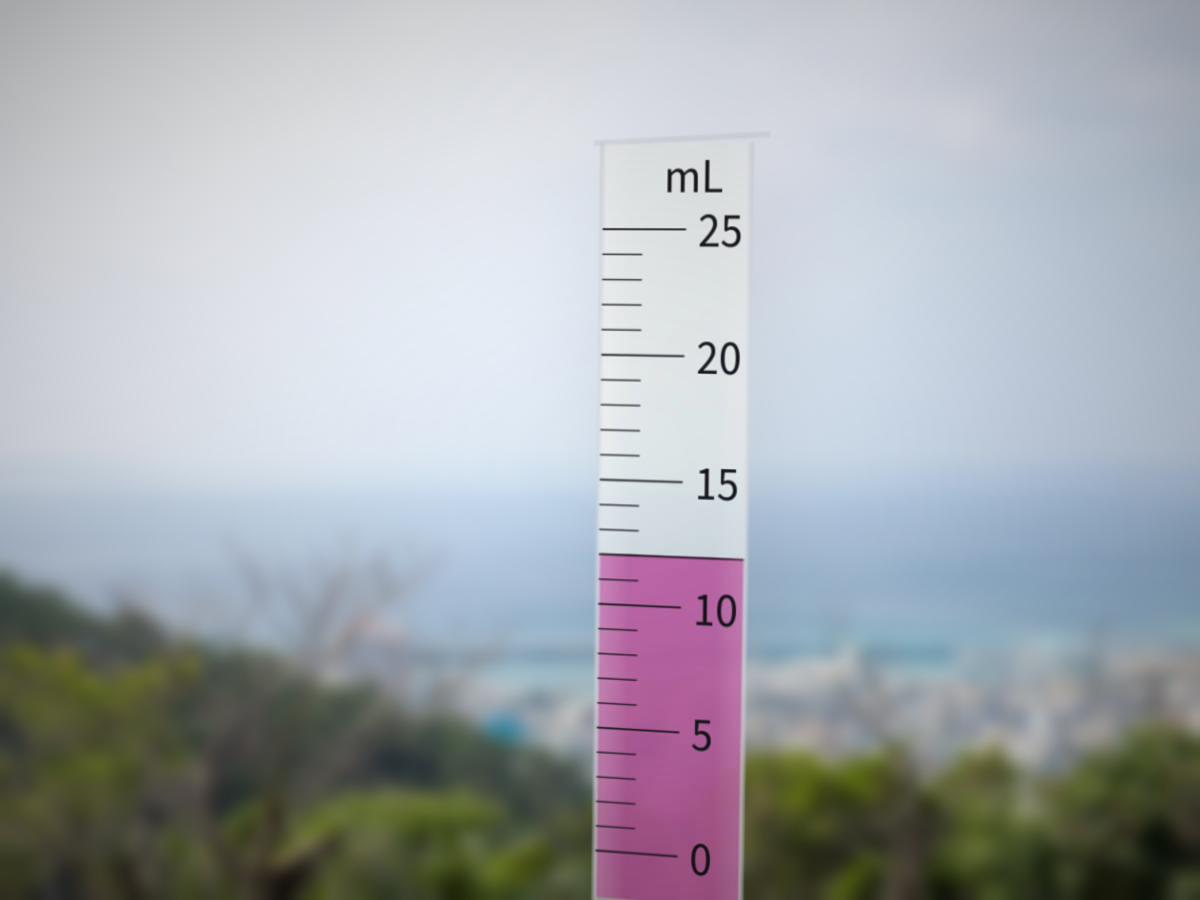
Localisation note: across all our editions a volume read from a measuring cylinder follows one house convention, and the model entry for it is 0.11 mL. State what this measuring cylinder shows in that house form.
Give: 12 mL
